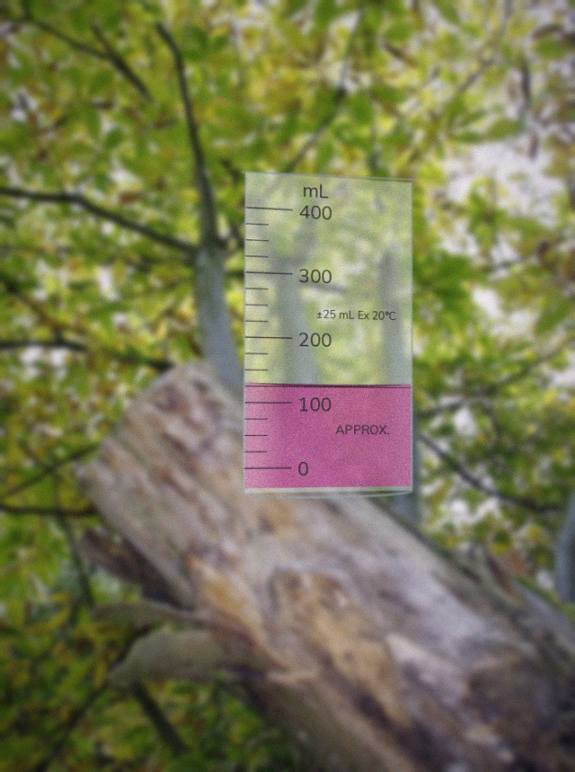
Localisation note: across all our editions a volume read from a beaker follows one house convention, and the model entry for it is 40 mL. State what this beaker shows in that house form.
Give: 125 mL
